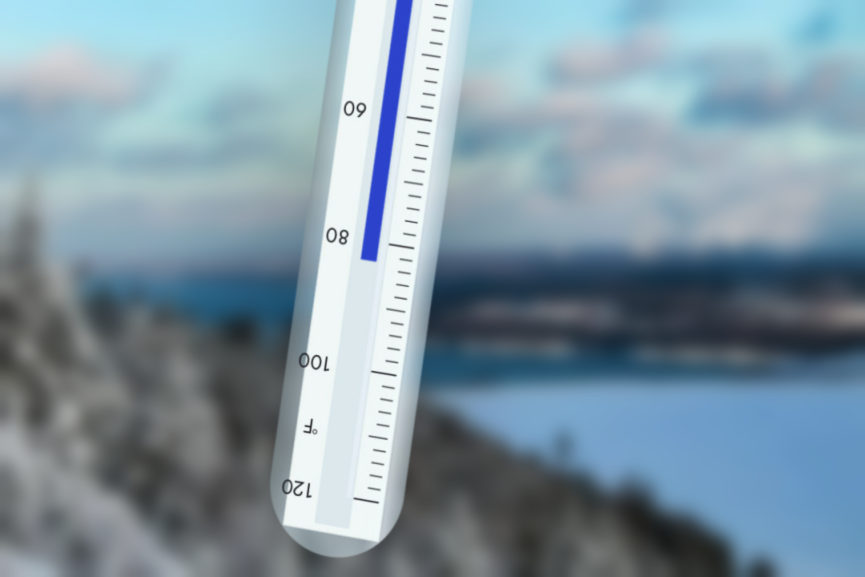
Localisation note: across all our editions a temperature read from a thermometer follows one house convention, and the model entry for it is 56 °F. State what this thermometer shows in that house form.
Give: 83 °F
